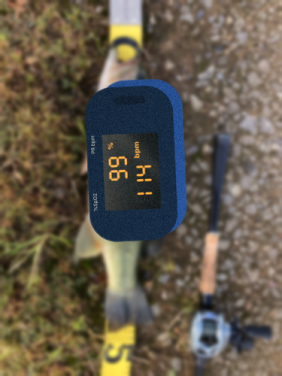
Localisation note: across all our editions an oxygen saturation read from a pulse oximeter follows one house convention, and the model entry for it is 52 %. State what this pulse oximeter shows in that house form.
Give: 99 %
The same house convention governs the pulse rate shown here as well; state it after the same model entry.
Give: 114 bpm
